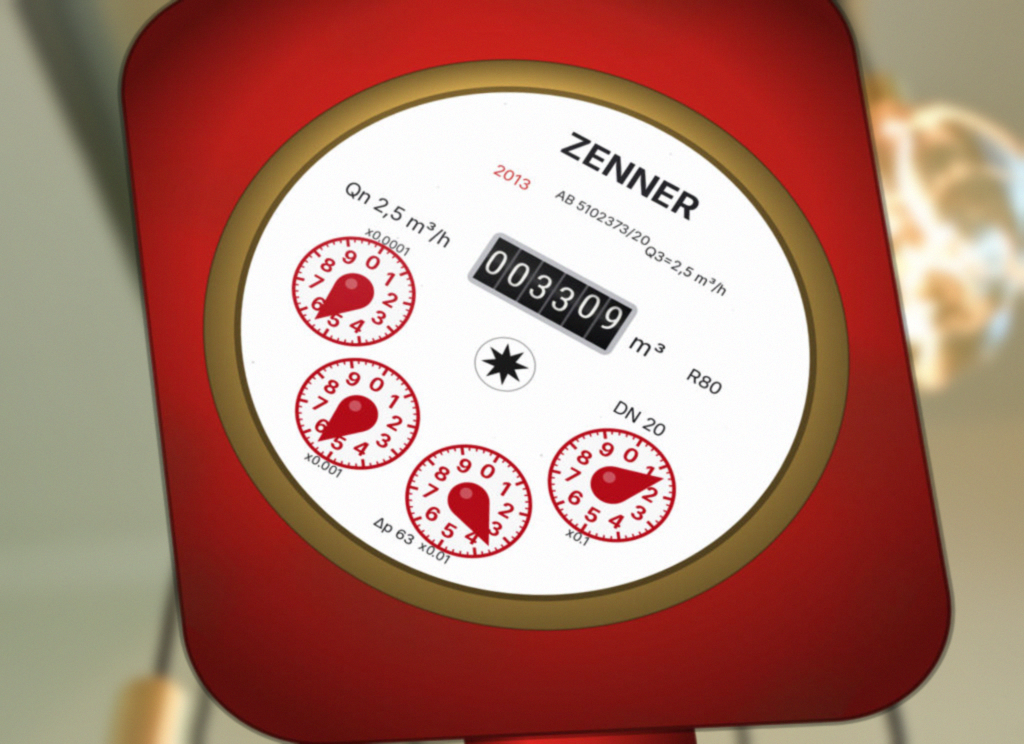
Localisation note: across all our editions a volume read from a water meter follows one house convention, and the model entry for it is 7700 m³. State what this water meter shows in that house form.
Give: 3309.1355 m³
